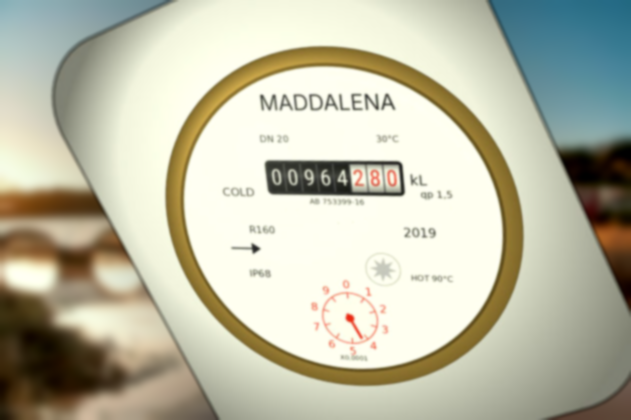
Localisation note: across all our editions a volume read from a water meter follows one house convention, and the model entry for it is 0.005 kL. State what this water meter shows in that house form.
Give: 964.2804 kL
